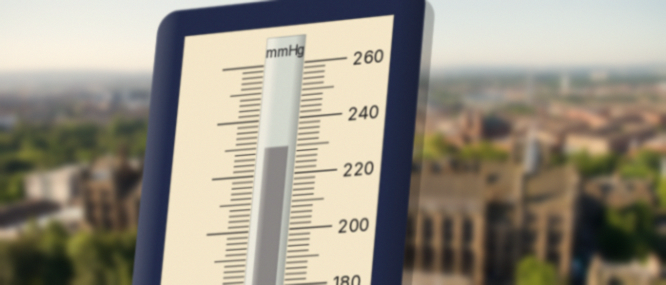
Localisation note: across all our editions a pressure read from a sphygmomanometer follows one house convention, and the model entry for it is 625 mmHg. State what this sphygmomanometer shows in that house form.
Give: 230 mmHg
